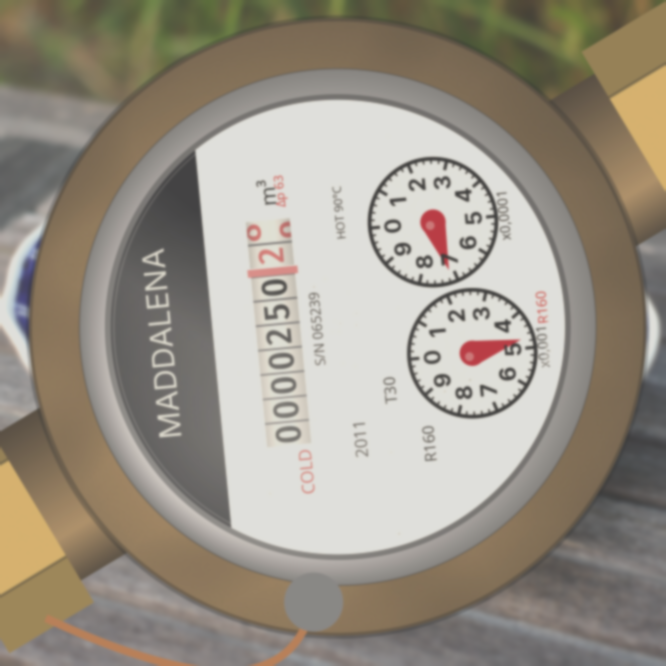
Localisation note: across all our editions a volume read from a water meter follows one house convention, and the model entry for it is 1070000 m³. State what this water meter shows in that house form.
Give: 250.2847 m³
